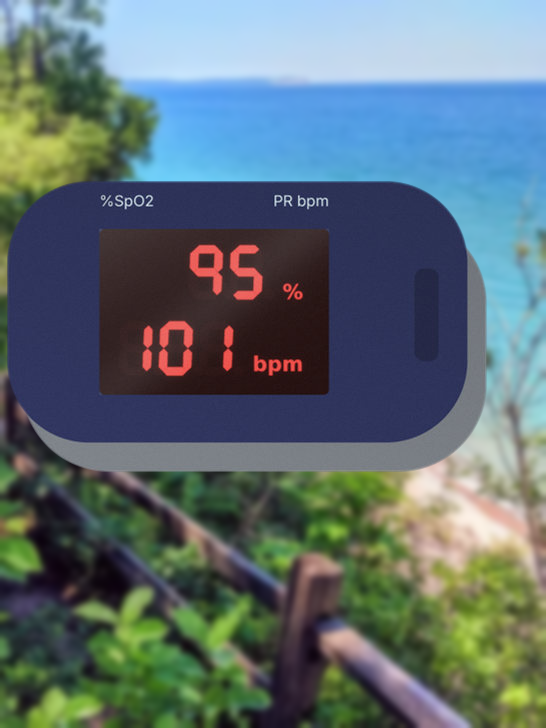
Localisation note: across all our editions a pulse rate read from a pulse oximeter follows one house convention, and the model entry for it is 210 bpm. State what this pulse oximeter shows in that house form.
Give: 101 bpm
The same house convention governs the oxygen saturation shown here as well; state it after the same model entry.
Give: 95 %
